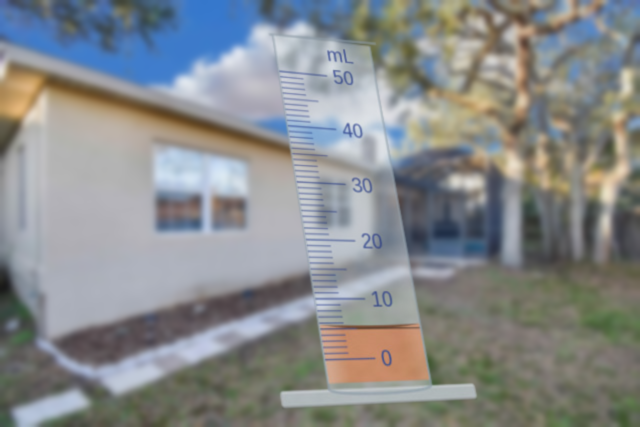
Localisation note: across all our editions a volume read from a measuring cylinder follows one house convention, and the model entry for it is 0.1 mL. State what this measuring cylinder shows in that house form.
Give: 5 mL
